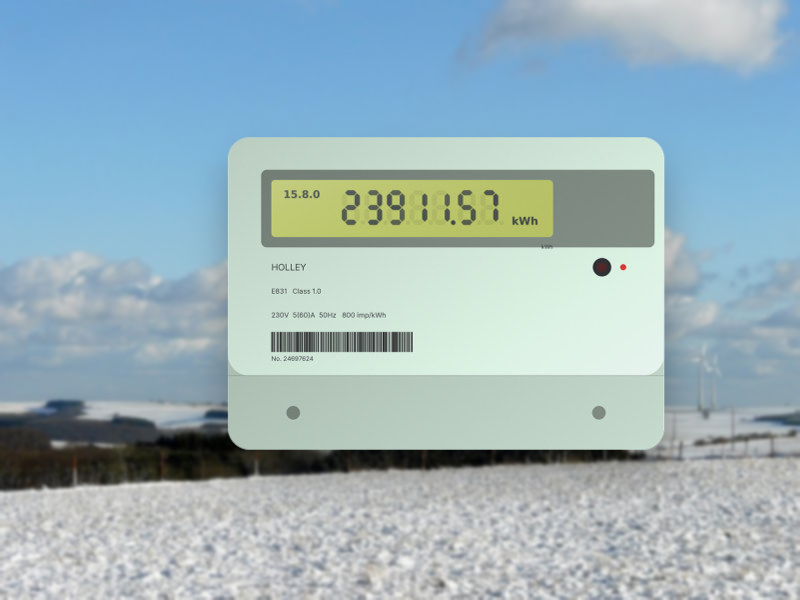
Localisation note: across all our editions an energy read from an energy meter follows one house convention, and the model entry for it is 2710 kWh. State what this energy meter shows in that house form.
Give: 23911.57 kWh
